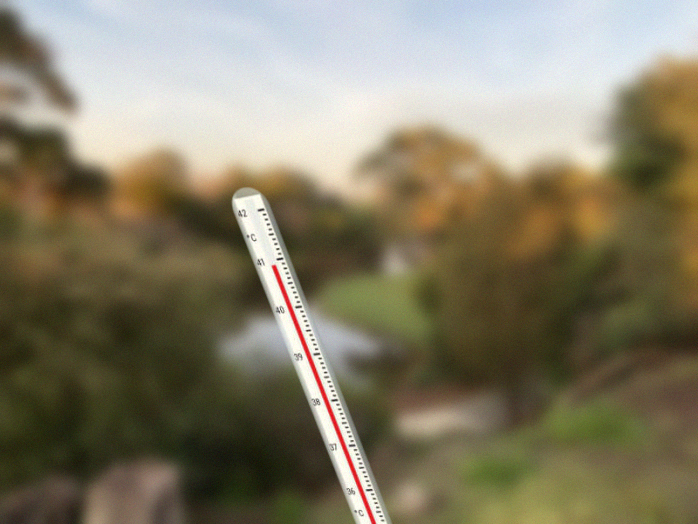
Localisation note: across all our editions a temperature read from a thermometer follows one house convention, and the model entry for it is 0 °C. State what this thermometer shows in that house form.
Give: 40.9 °C
